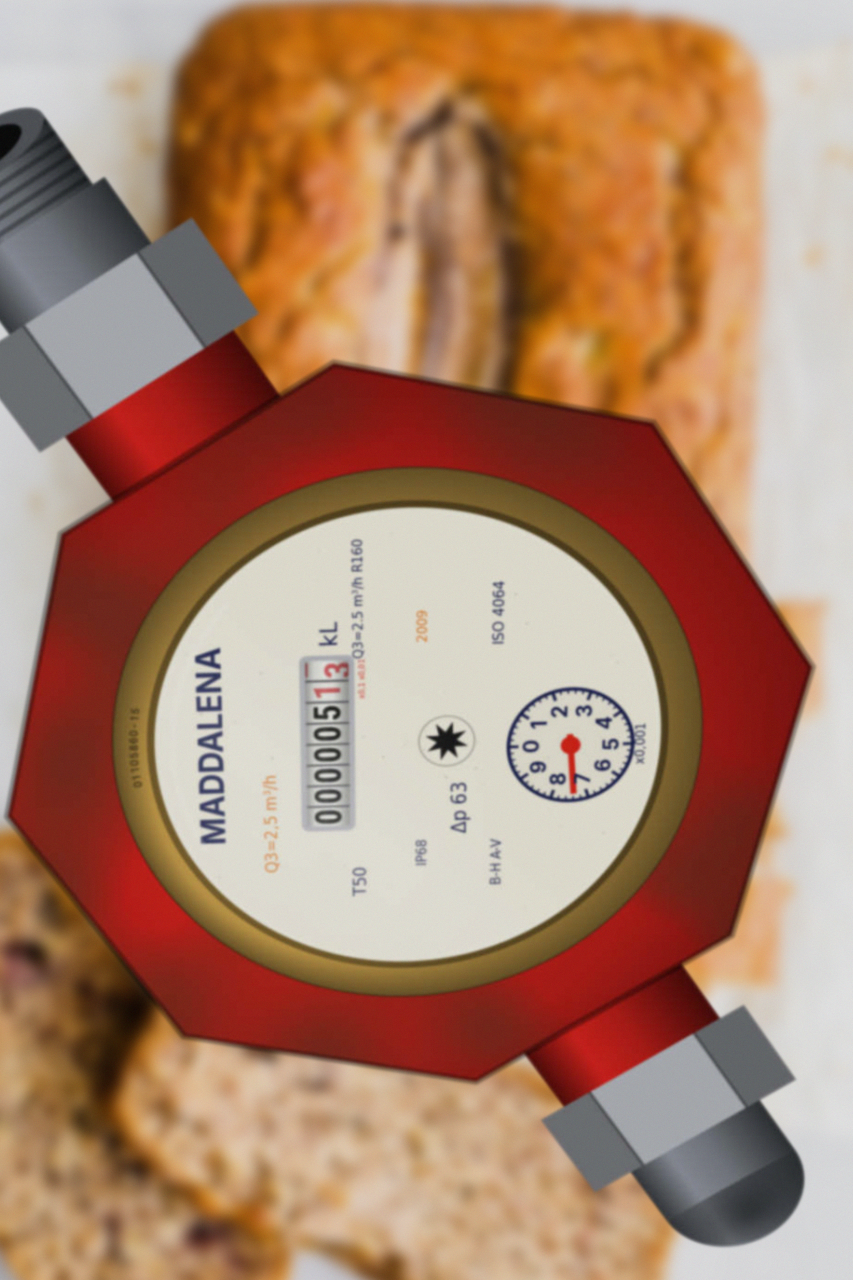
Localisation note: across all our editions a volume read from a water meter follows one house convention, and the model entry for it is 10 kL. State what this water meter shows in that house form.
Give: 5.127 kL
